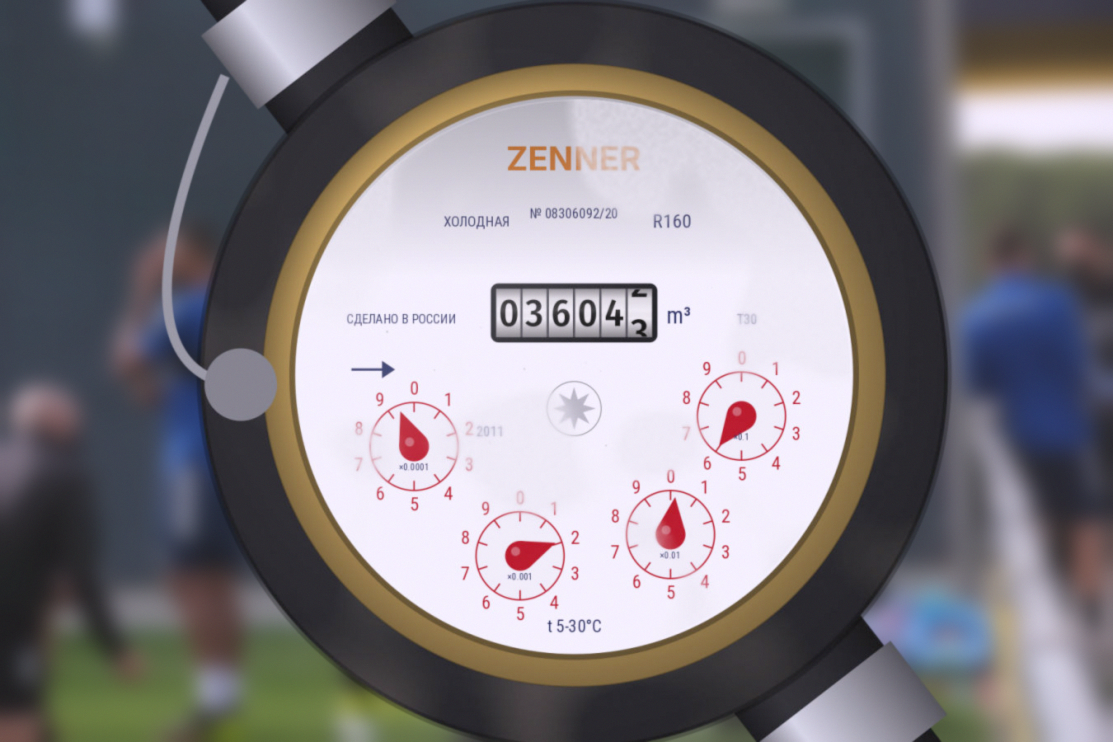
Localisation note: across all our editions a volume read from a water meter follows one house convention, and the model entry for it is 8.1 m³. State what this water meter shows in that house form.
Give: 36042.6019 m³
